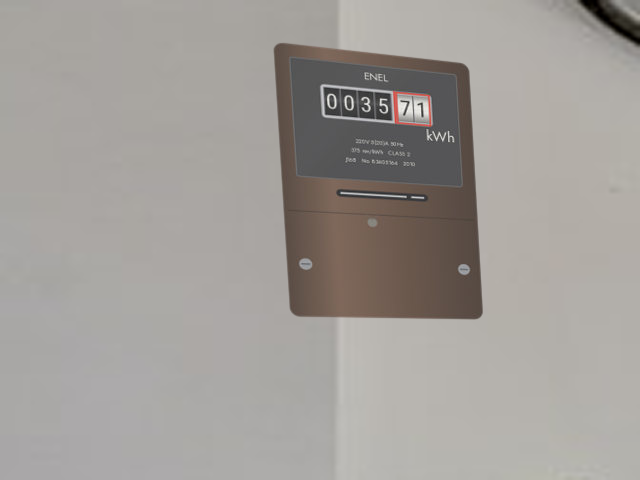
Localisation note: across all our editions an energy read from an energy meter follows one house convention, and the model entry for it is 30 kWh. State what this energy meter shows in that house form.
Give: 35.71 kWh
